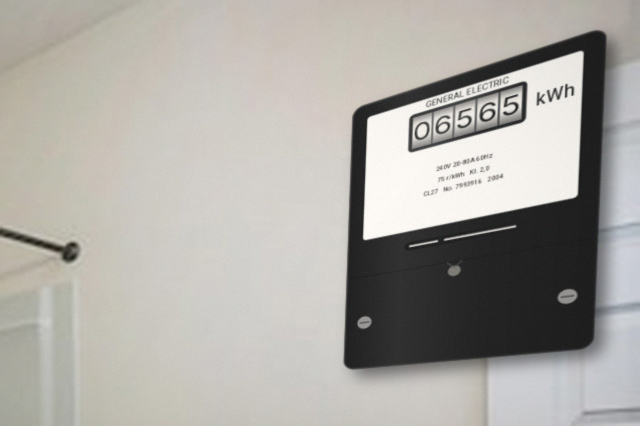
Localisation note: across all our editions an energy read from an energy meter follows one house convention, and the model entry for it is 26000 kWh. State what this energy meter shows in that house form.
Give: 6565 kWh
